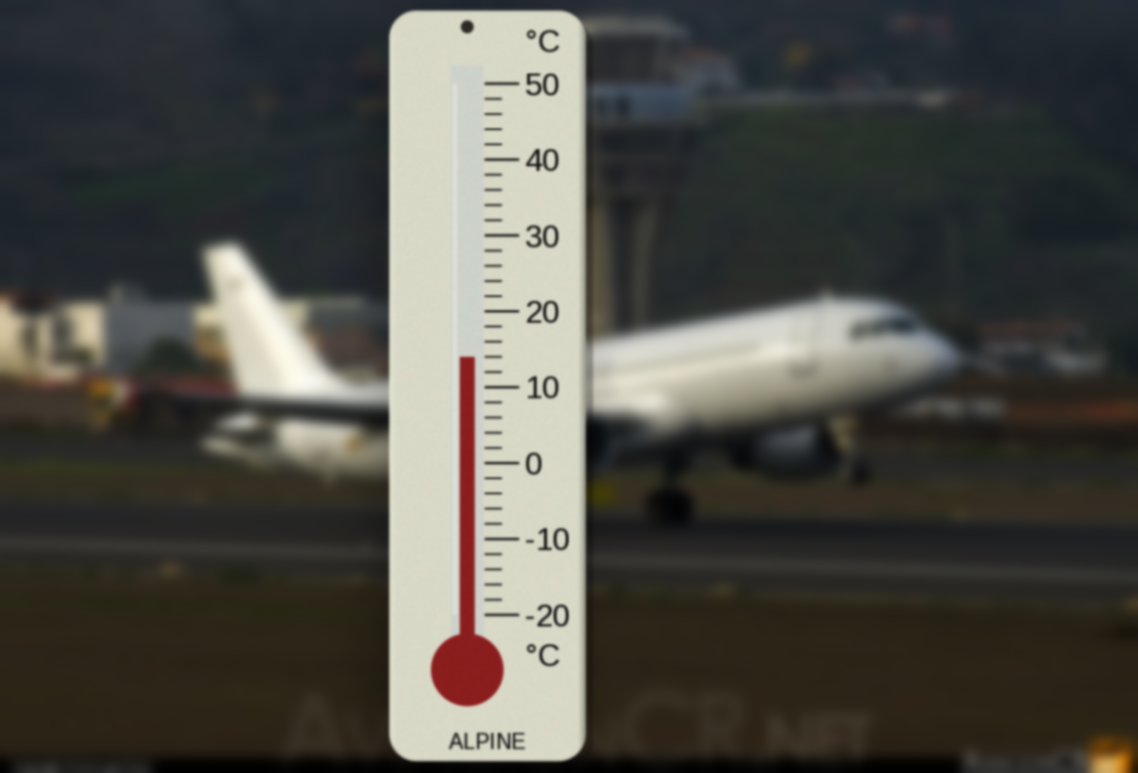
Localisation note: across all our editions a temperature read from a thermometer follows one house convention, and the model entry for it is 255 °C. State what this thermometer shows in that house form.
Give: 14 °C
